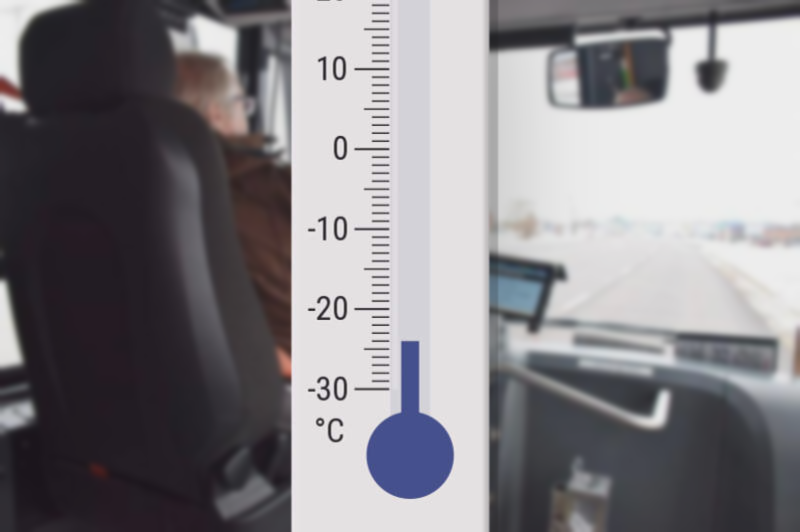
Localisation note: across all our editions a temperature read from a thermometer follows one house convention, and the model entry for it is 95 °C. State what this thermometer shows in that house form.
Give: -24 °C
